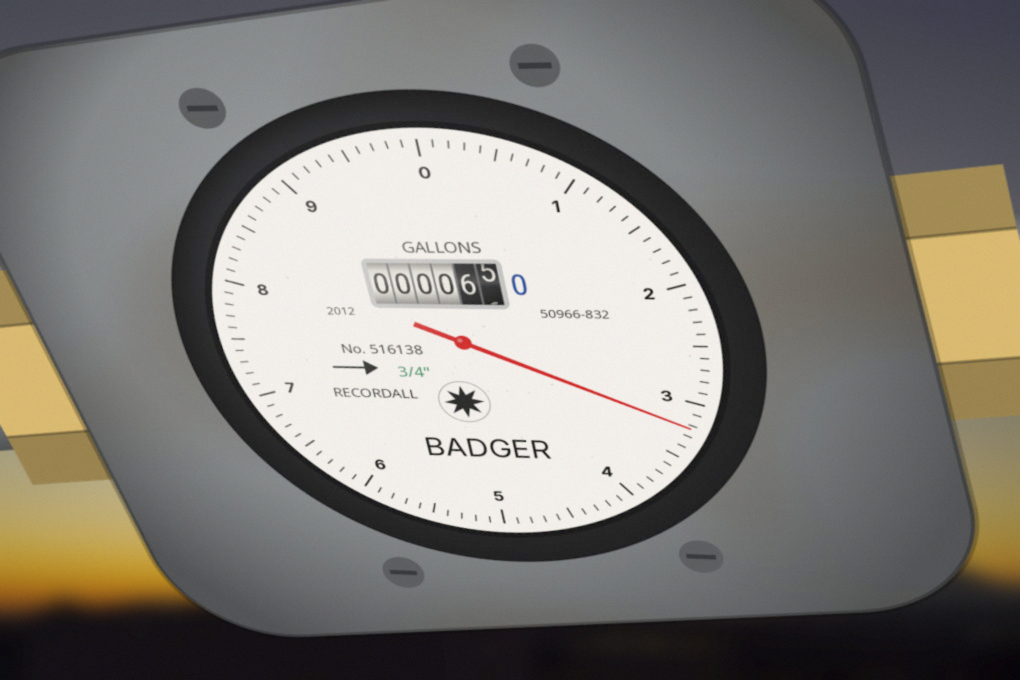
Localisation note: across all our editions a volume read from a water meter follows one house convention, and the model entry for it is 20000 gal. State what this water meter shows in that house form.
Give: 653.2 gal
